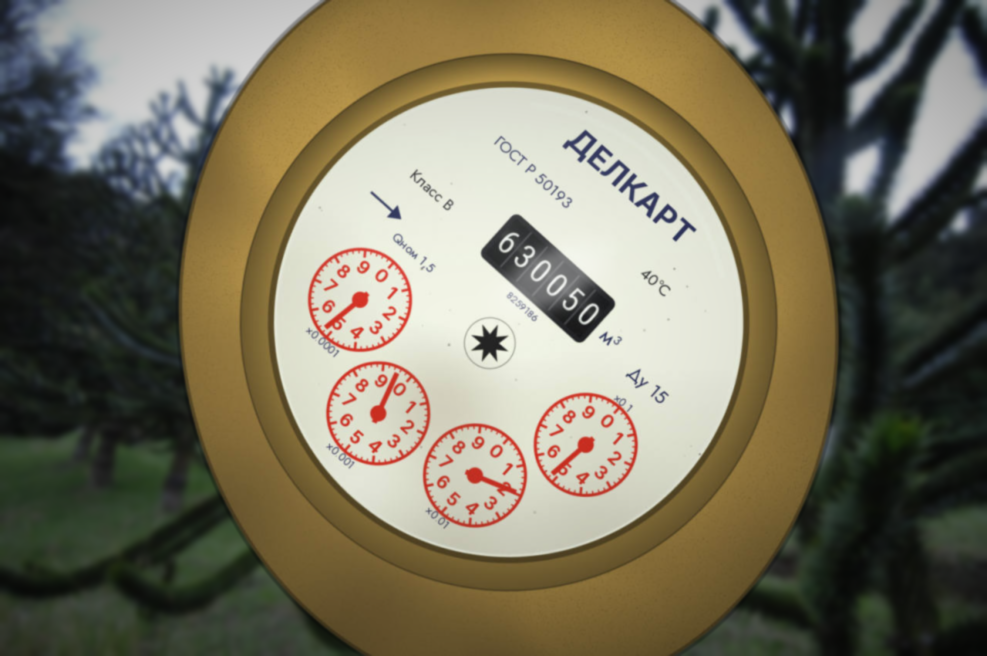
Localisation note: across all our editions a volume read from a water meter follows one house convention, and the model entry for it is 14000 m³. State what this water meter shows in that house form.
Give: 630050.5195 m³
